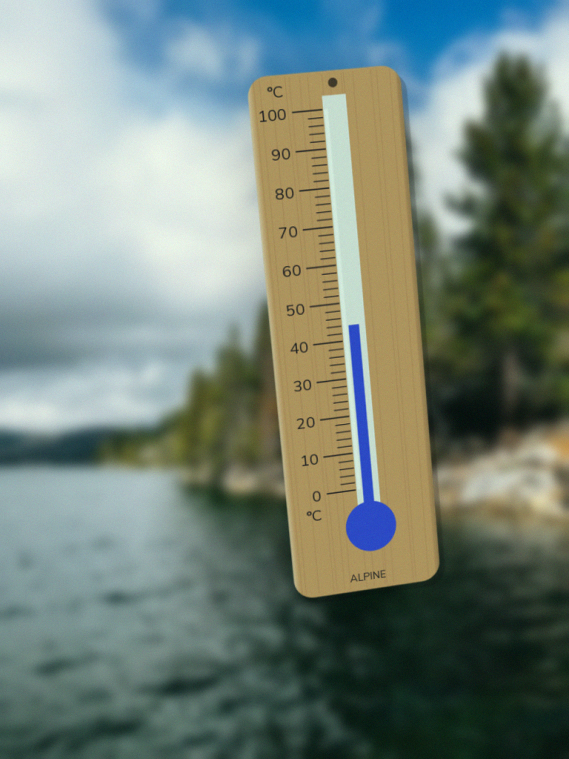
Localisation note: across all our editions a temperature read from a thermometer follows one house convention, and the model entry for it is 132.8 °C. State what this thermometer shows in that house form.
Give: 44 °C
